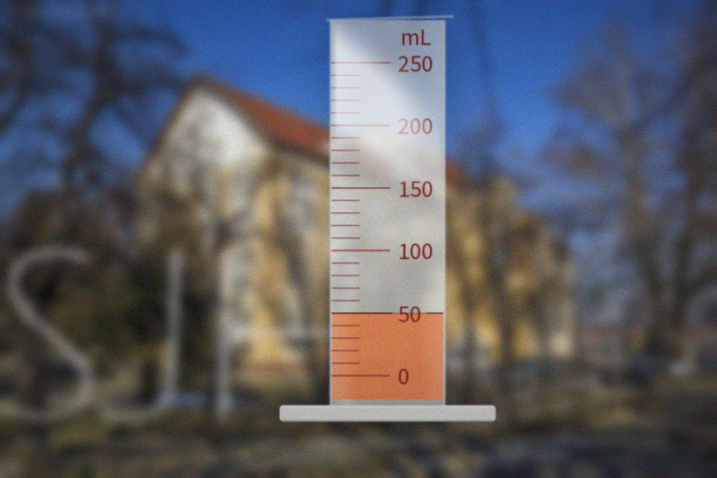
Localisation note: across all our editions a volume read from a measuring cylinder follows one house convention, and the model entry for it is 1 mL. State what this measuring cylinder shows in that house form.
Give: 50 mL
